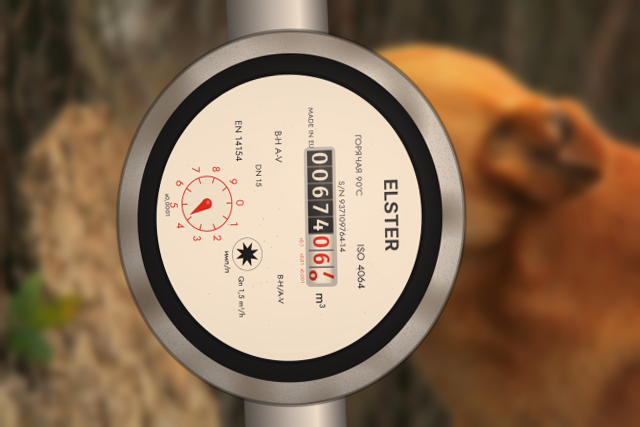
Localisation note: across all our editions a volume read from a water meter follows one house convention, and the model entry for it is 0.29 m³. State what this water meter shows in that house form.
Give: 674.0674 m³
